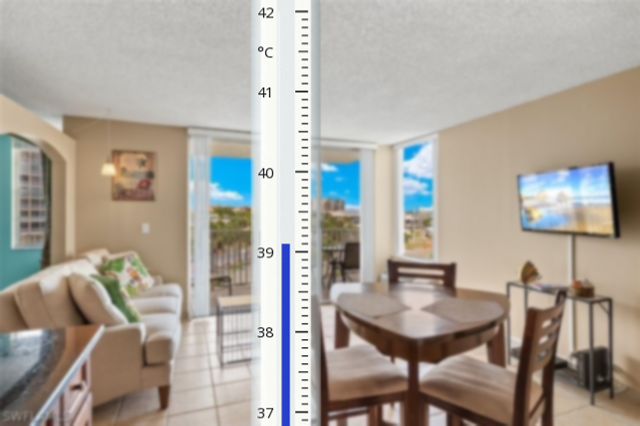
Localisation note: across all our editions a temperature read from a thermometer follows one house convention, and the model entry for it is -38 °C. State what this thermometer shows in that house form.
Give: 39.1 °C
